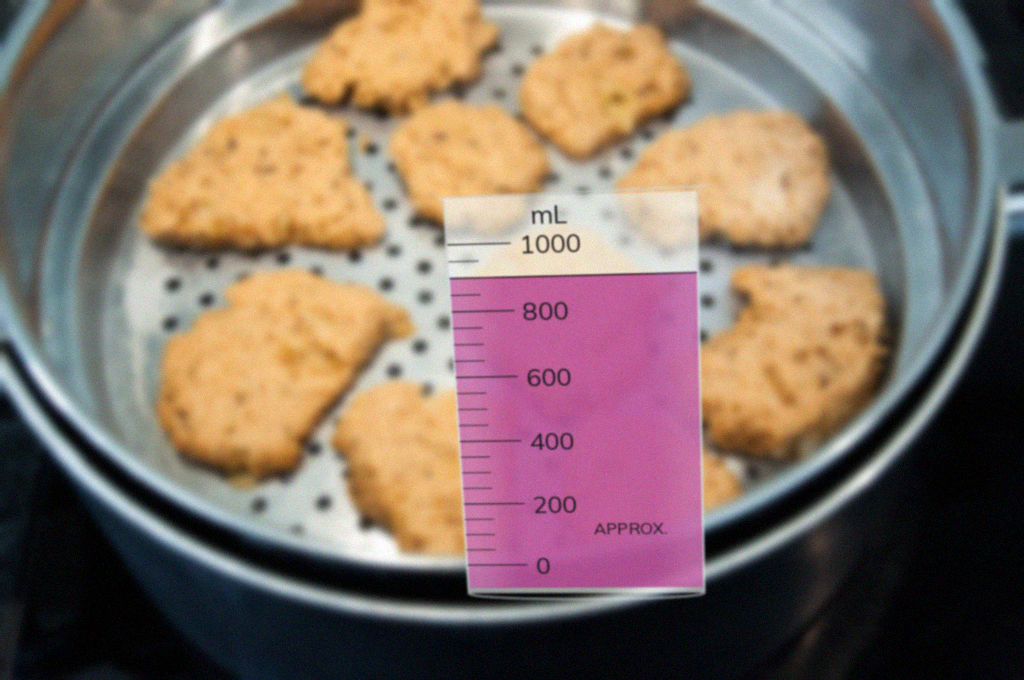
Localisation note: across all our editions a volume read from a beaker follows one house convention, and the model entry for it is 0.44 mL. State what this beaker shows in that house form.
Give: 900 mL
